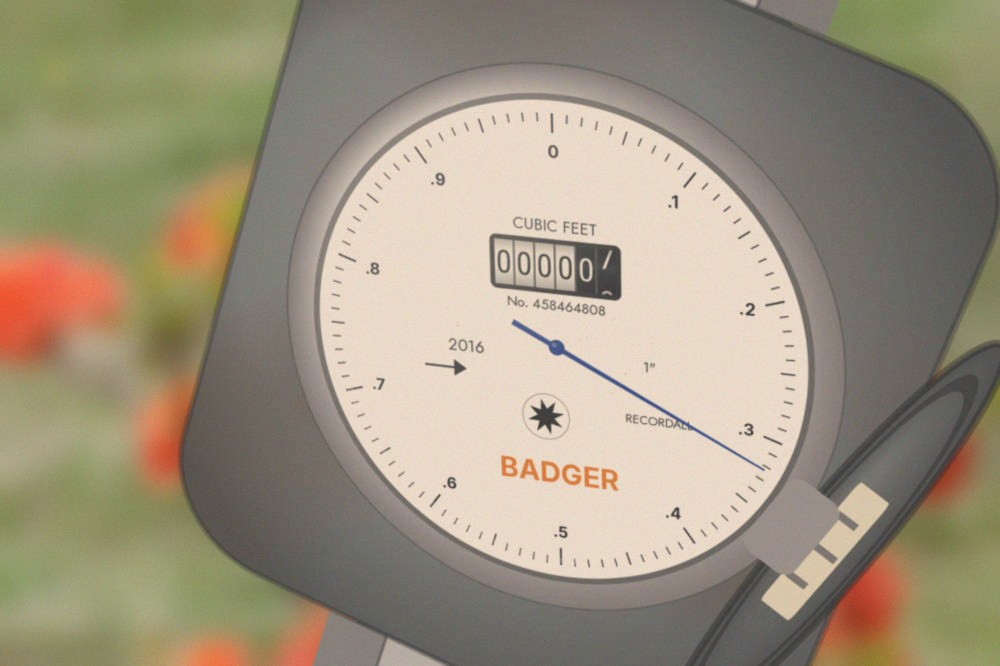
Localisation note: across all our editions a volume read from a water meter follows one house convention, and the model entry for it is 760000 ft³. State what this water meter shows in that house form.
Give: 7.32 ft³
